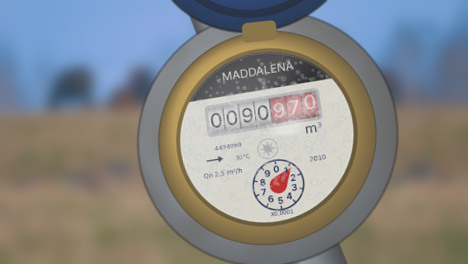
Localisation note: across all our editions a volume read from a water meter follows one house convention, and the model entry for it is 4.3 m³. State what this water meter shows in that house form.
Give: 90.9701 m³
